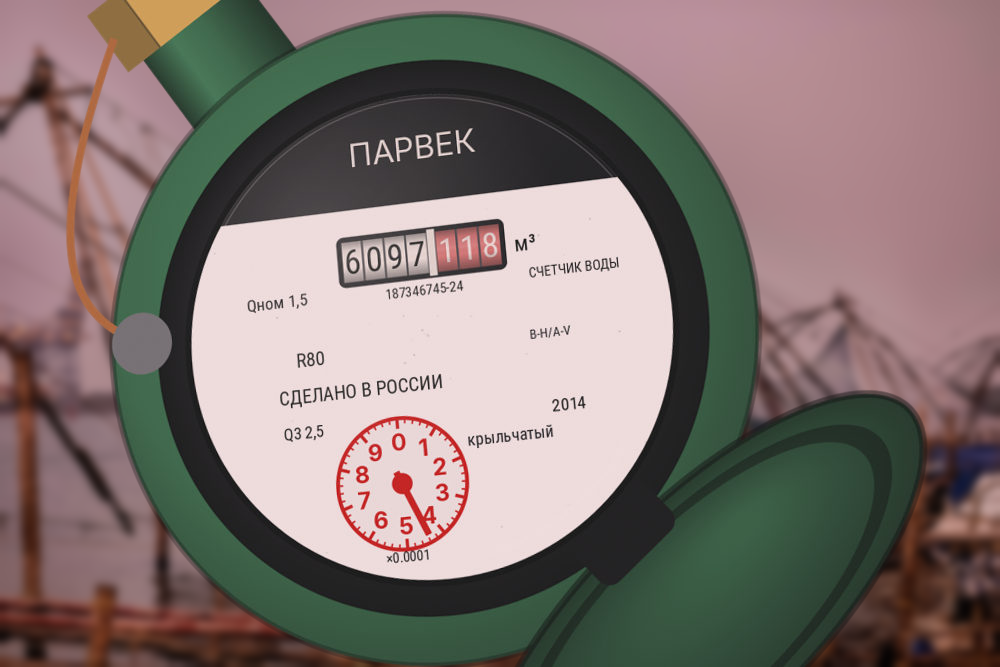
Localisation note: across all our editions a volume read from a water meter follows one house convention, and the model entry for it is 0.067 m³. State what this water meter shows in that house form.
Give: 6097.1184 m³
